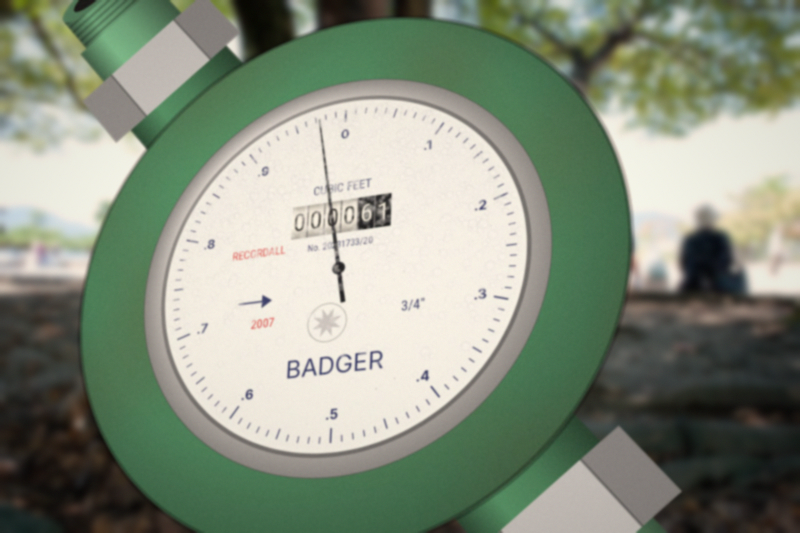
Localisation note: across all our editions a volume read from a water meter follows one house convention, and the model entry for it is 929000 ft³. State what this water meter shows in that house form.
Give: 60.97 ft³
